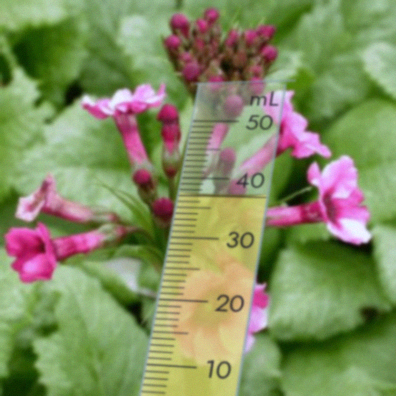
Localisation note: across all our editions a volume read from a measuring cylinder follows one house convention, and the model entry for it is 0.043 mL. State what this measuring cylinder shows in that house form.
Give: 37 mL
